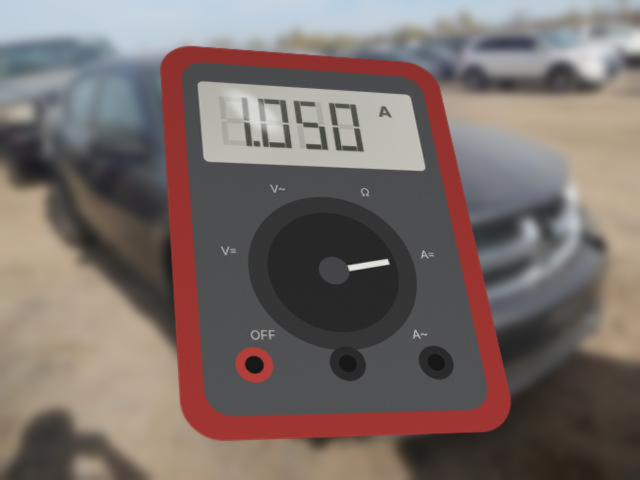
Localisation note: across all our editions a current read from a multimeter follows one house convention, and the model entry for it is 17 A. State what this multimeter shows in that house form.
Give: 1.050 A
